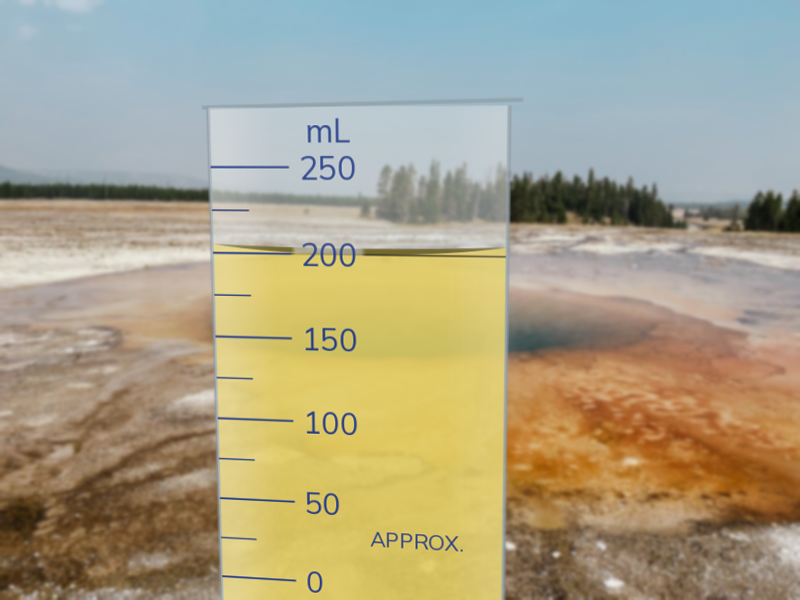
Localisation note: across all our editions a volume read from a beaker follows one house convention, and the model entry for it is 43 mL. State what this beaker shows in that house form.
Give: 200 mL
